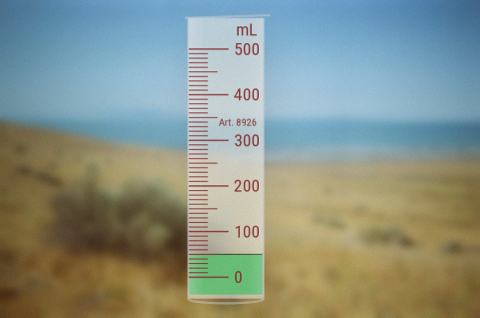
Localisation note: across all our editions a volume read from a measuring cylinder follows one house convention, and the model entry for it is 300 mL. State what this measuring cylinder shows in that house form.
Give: 50 mL
